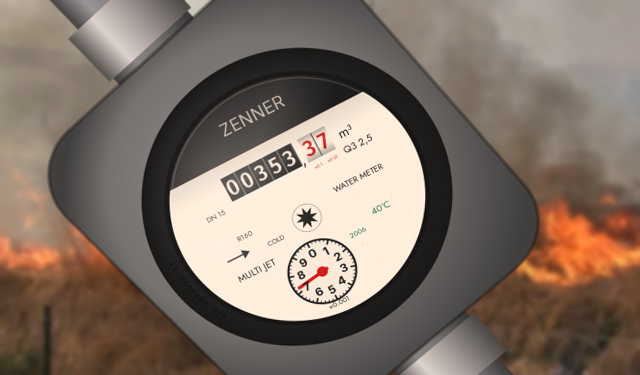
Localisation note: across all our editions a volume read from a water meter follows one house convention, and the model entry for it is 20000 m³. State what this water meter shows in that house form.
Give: 353.377 m³
